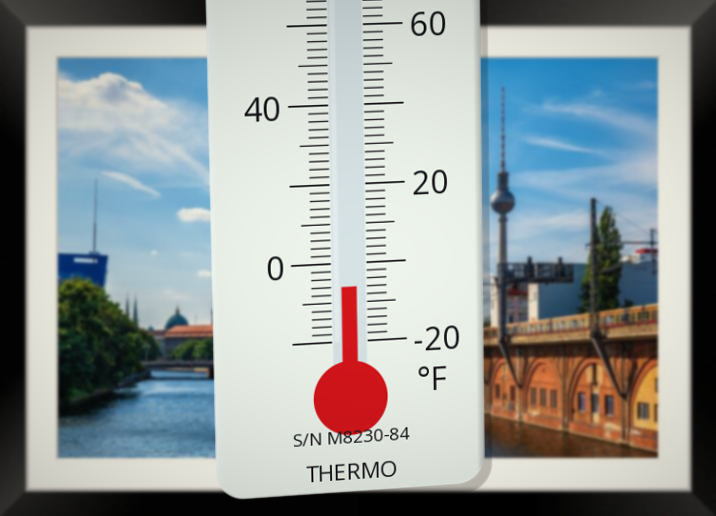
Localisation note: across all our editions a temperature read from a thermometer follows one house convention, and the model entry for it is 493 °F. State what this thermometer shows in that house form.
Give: -6 °F
